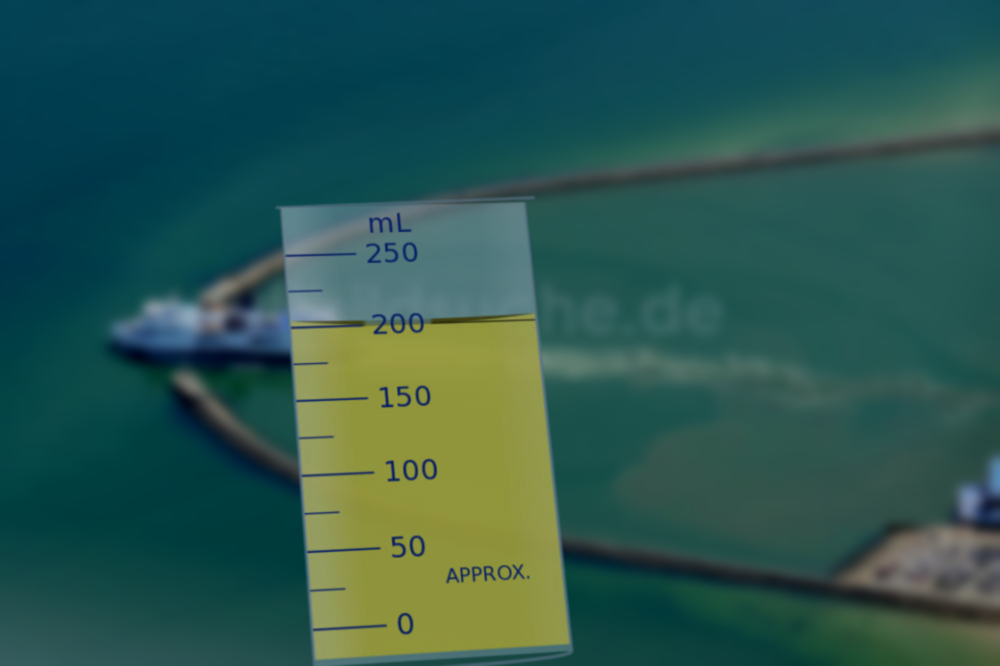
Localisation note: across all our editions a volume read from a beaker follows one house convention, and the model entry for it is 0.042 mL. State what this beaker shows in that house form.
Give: 200 mL
